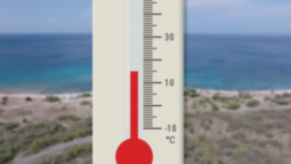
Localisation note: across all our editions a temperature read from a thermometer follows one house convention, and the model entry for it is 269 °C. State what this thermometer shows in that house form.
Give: 15 °C
